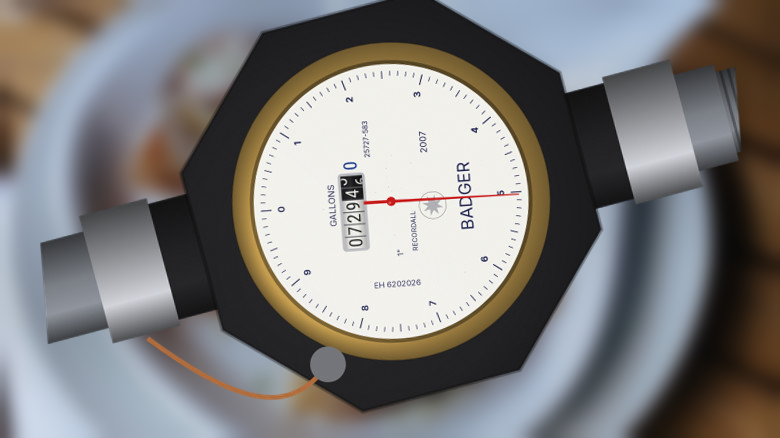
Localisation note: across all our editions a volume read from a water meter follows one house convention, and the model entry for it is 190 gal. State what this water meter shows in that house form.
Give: 729455.0 gal
